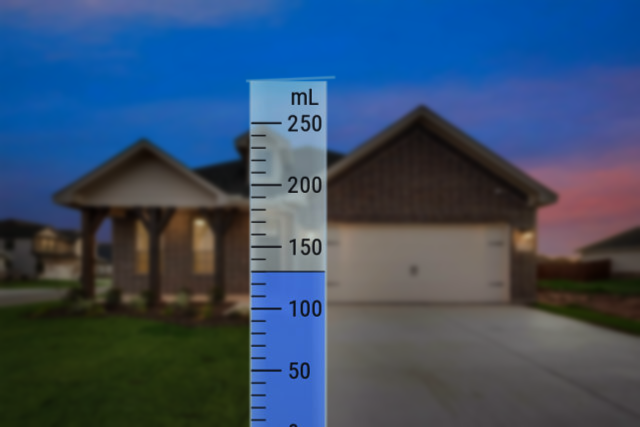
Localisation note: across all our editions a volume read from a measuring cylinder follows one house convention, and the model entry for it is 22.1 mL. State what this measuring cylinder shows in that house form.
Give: 130 mL
